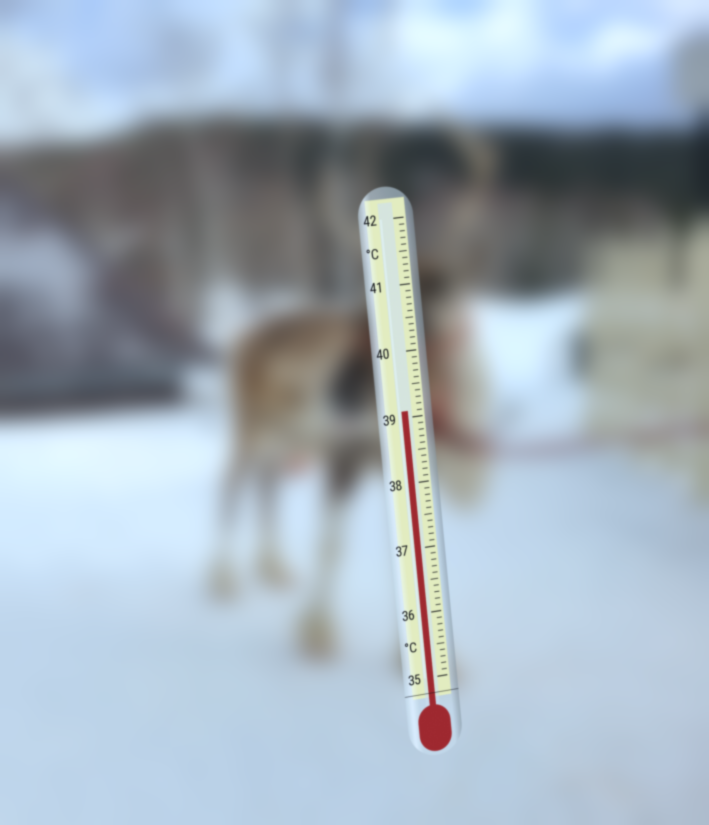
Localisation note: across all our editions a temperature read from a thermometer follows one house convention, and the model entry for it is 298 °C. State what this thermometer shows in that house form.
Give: 39.1 °C
